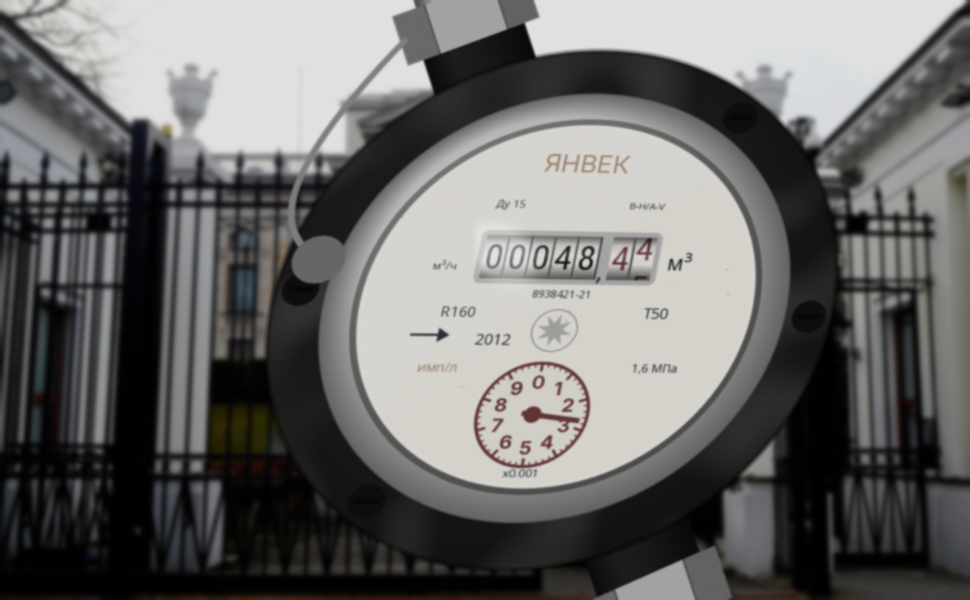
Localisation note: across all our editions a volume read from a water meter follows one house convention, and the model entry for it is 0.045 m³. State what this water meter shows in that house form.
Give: 48.442 m³
